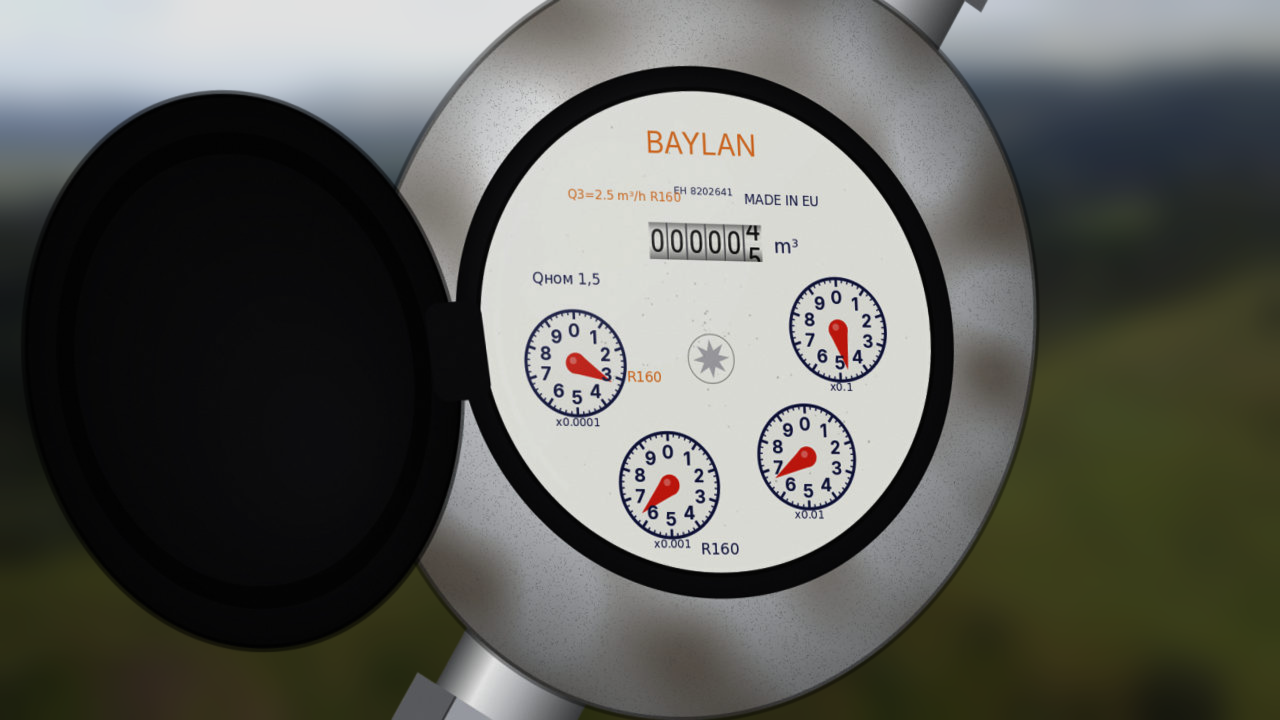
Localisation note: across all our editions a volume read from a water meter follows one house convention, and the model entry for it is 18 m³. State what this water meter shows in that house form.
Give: 4.4663 m³
